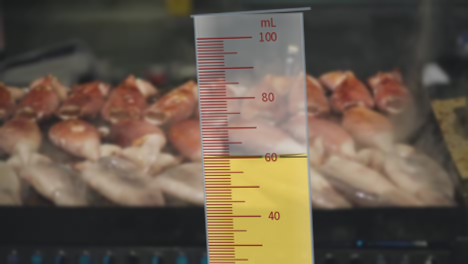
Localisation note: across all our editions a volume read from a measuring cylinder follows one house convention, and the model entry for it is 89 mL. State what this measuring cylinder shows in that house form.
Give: 60 mL
